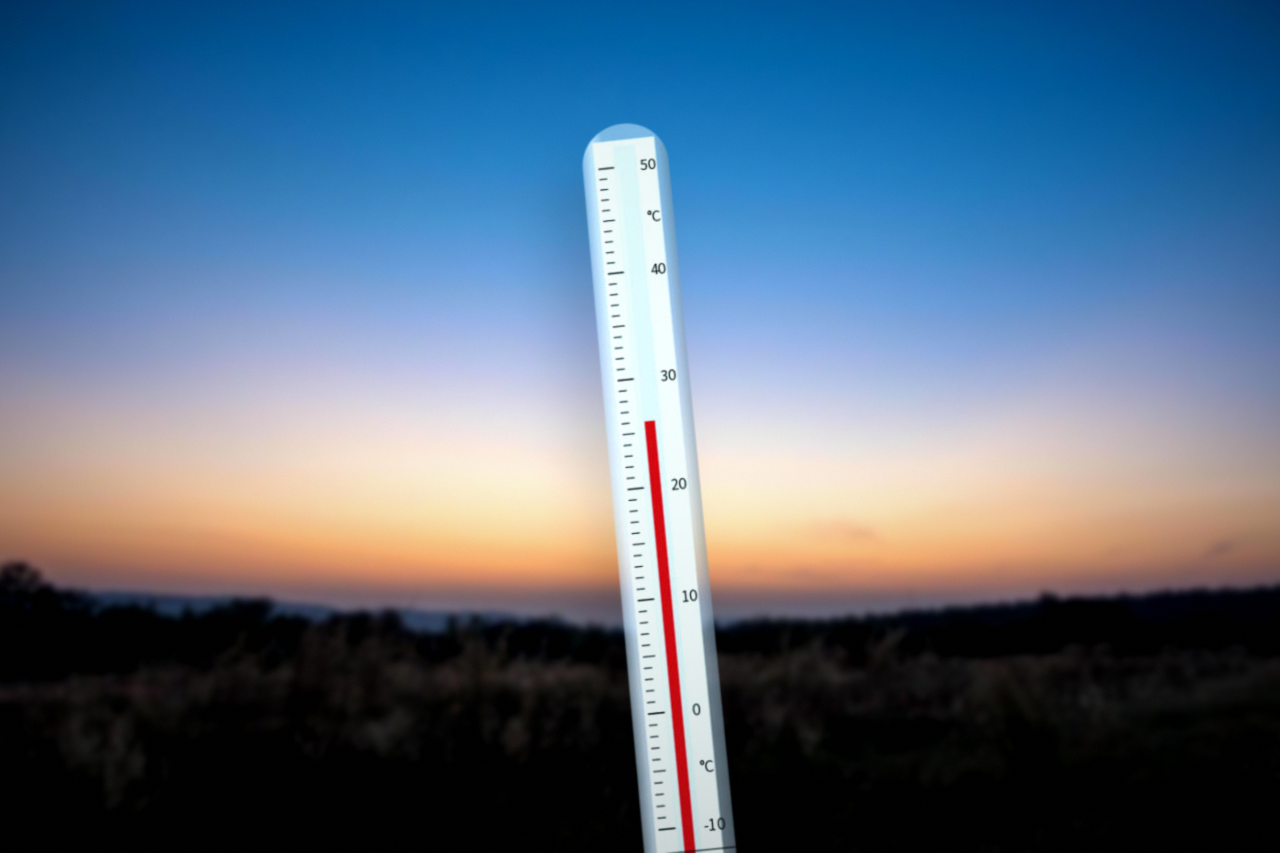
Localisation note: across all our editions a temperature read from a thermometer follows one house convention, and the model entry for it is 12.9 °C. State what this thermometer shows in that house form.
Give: 26 °C
